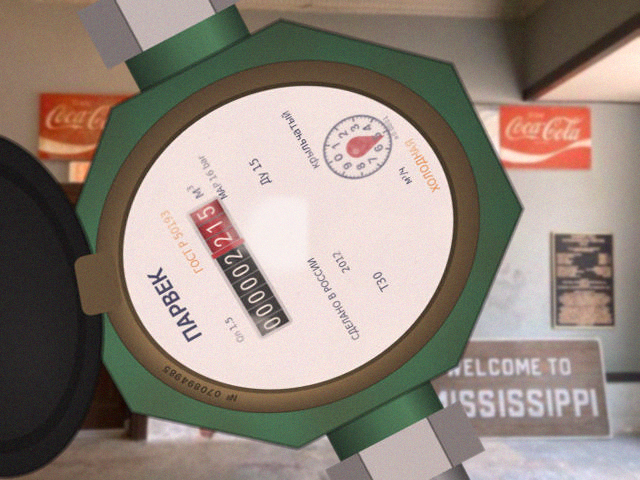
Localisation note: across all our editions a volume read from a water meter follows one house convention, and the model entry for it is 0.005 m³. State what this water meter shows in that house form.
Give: 2.2155 m³
